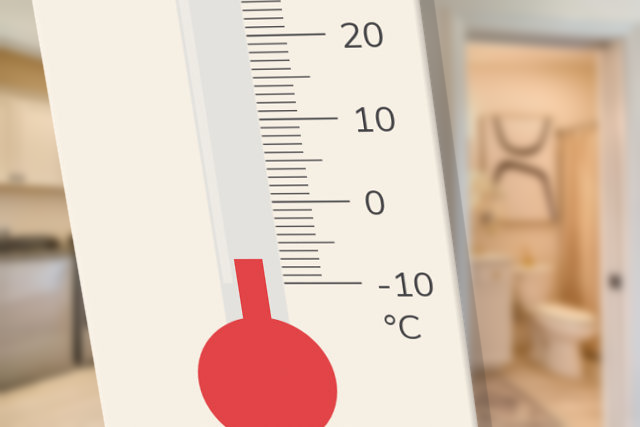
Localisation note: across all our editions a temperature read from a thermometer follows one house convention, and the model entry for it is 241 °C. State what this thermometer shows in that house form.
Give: -7 °C
